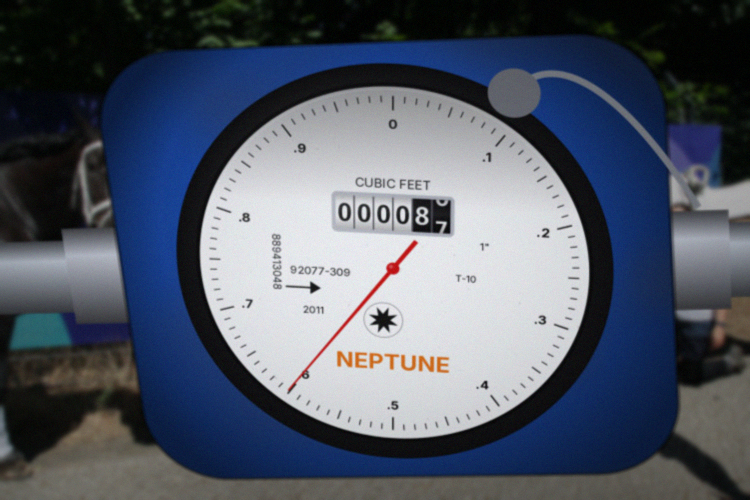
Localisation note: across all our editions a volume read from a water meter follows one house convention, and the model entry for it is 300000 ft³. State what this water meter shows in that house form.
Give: 86.60 ft³
